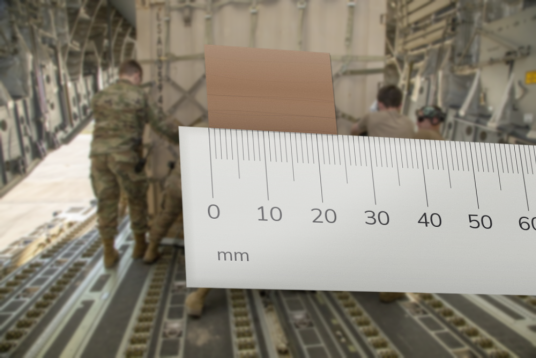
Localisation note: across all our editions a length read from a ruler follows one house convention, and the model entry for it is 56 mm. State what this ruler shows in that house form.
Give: 24 mm
